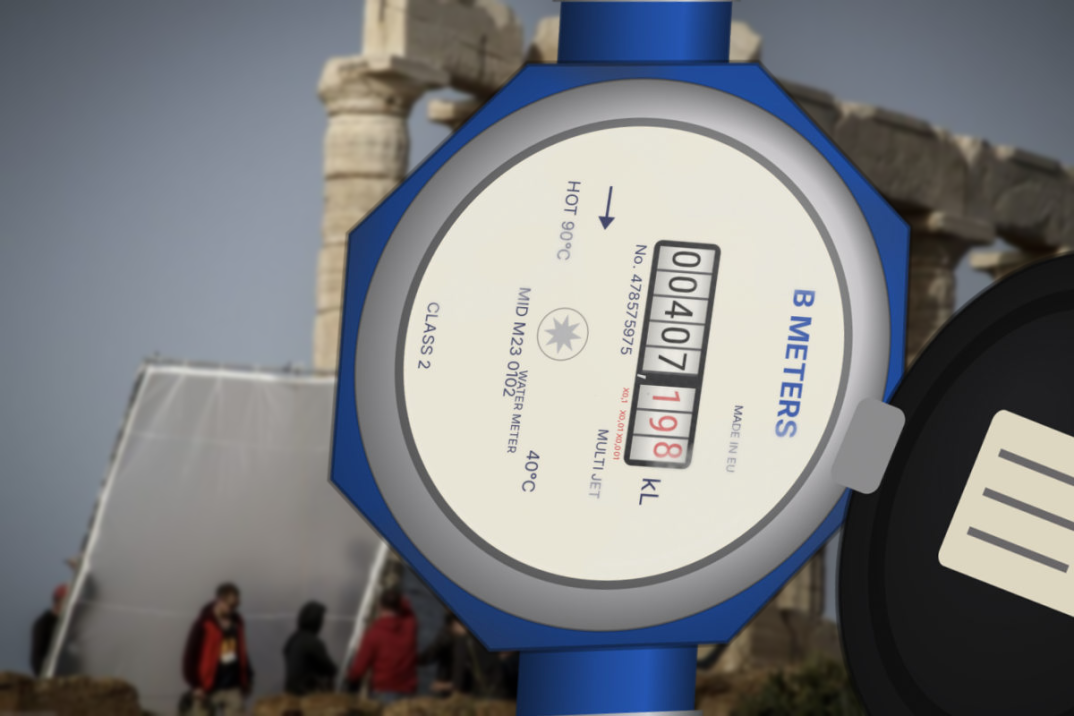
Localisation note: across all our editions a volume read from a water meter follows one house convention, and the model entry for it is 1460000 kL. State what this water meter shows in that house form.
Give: 407.198 kL
